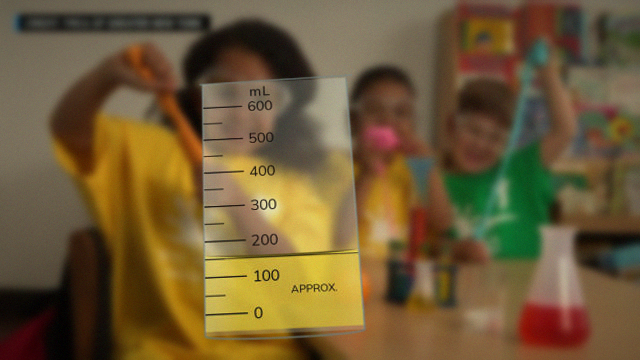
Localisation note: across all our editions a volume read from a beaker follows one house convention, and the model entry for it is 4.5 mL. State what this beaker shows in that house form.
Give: 150 mL
